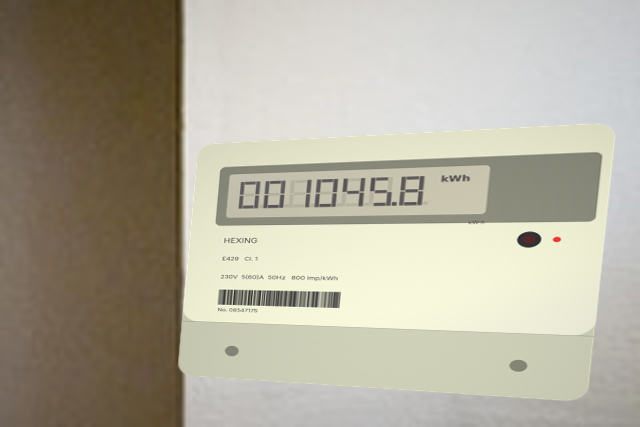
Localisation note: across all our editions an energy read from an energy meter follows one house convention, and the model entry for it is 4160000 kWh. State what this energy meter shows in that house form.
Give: 1045.8 kWh
